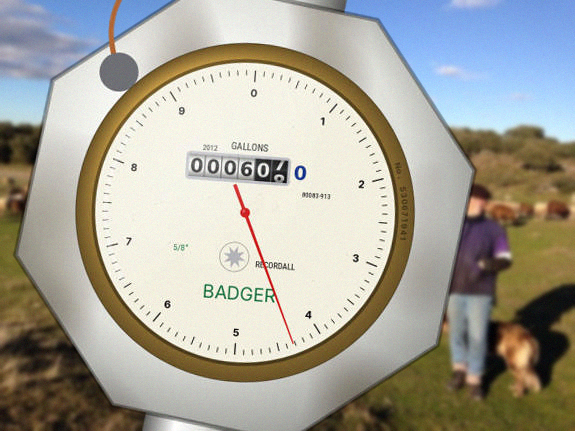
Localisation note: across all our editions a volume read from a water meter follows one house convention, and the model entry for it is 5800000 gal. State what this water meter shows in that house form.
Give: 6074.3 gal
